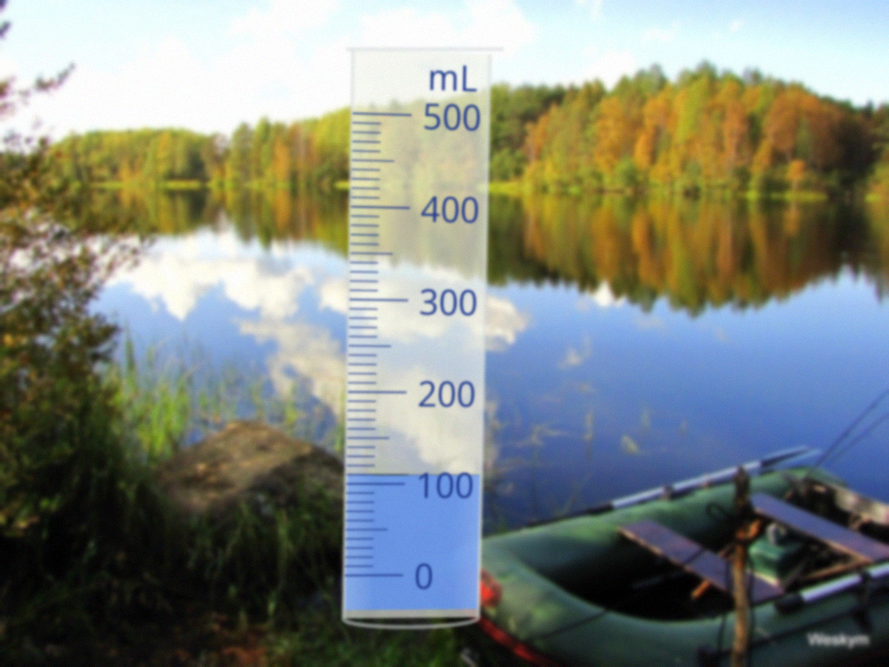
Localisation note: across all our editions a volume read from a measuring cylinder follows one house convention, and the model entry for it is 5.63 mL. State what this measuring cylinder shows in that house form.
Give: 110 mL
